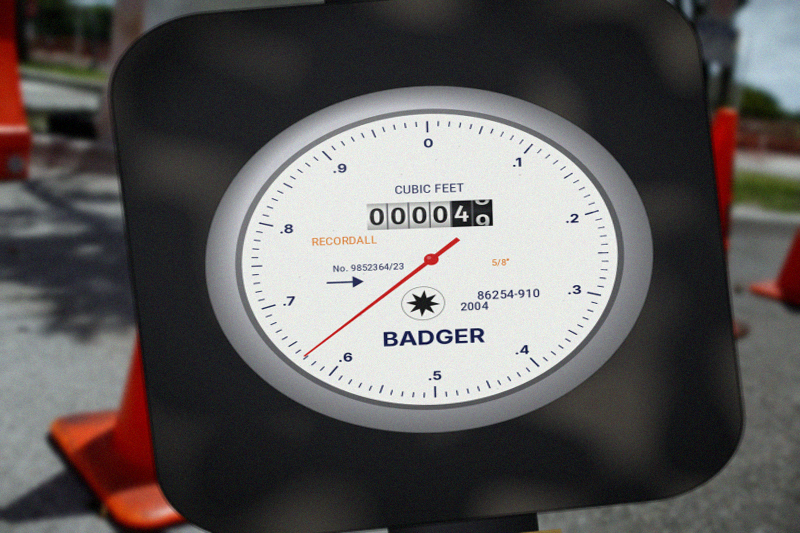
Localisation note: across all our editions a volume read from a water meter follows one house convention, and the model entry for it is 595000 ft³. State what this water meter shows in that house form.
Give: 48.63 ft³
